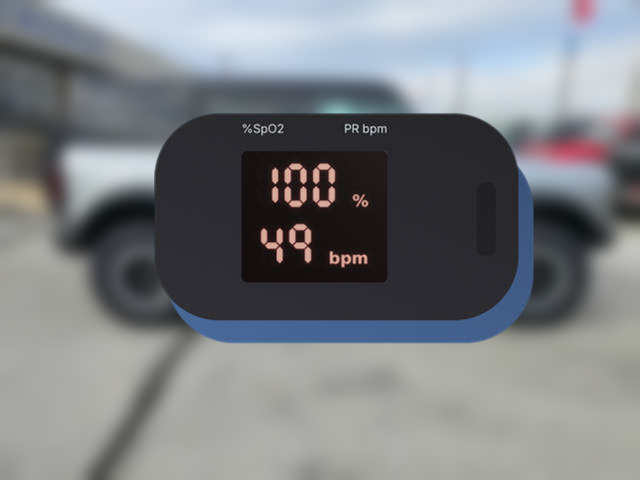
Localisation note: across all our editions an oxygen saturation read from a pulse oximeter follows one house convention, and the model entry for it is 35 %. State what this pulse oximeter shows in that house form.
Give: 100 %
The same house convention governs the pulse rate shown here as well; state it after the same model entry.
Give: 49 bpm
